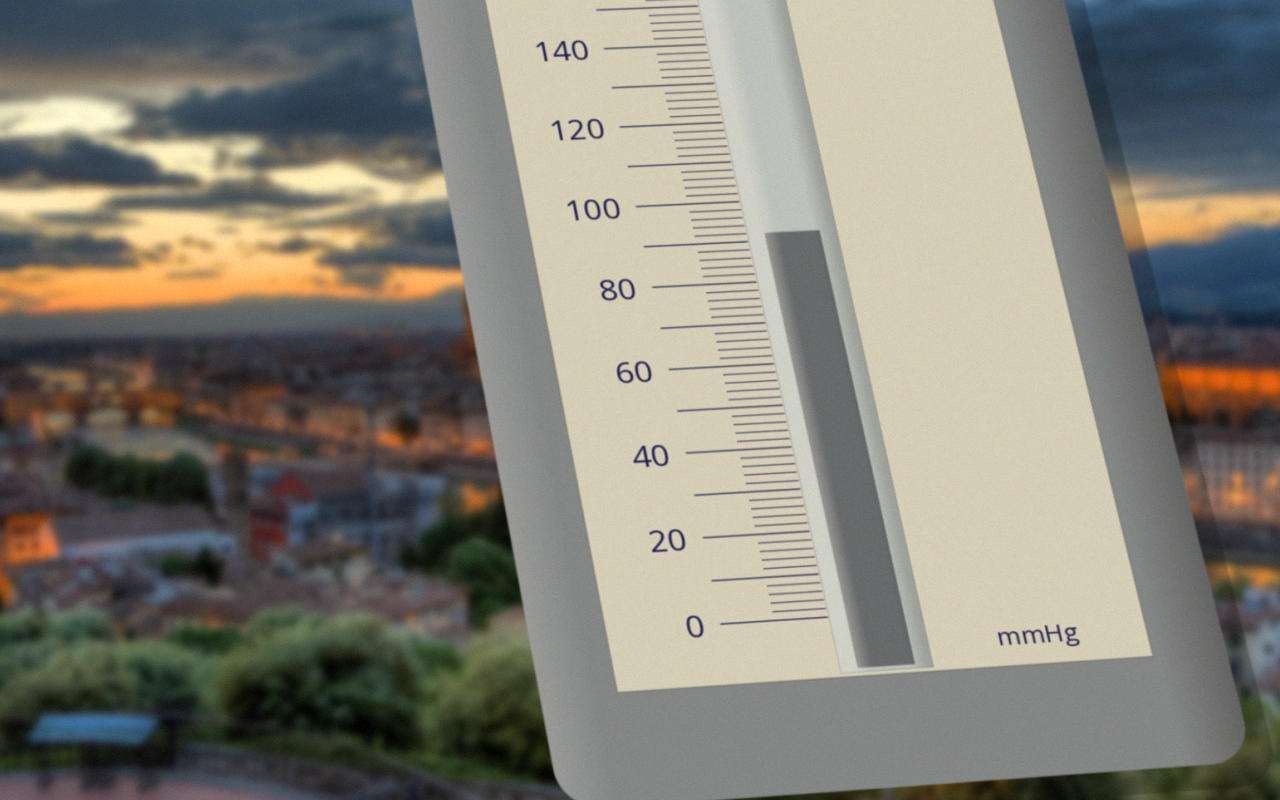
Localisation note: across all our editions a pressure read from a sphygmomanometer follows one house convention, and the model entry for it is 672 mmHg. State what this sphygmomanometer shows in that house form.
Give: 92 mmHg
